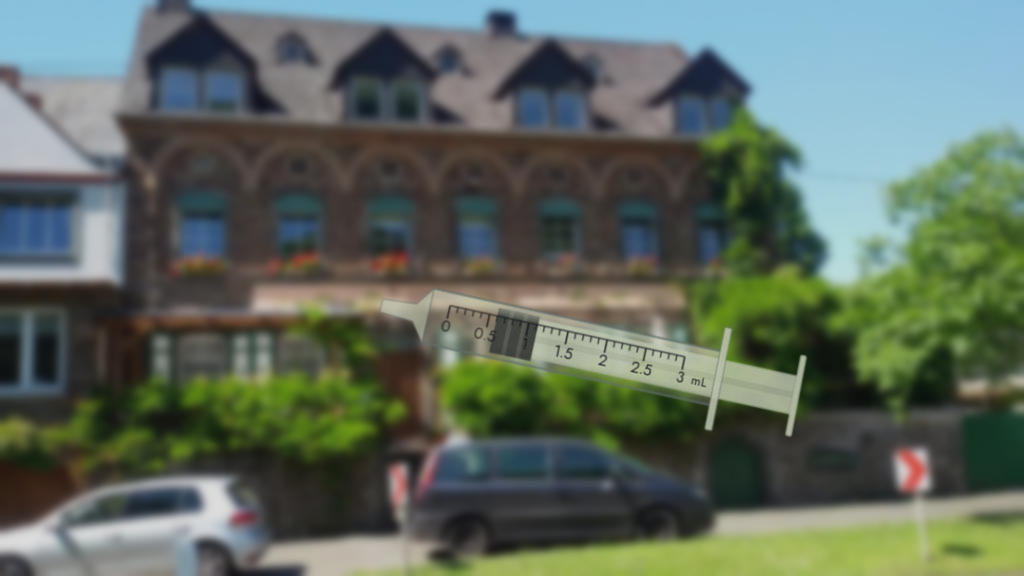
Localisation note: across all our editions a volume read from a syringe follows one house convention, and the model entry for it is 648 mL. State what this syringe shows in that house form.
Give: 0.6 mL
